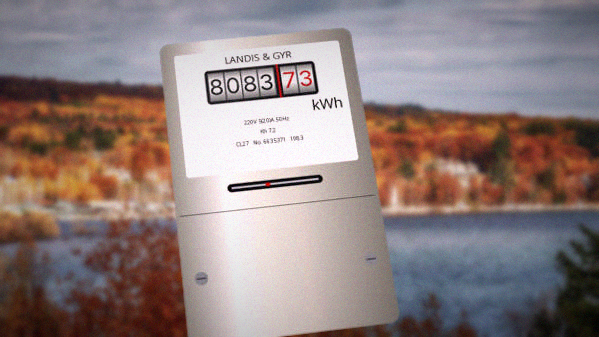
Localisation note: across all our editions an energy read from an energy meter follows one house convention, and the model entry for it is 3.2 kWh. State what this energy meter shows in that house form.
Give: 8083.73 kWh
